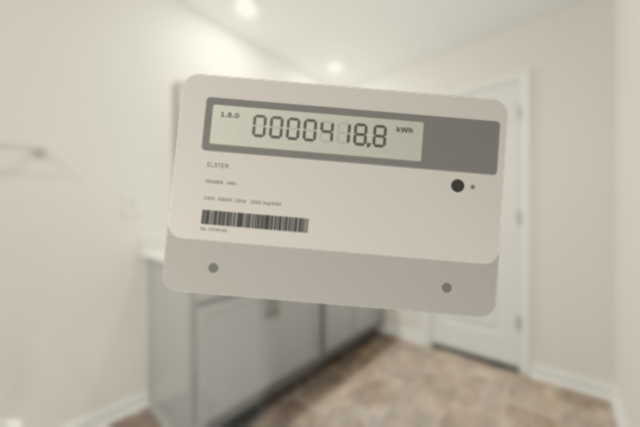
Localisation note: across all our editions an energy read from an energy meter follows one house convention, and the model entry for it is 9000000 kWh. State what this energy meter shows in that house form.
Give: 418.8 kWh
